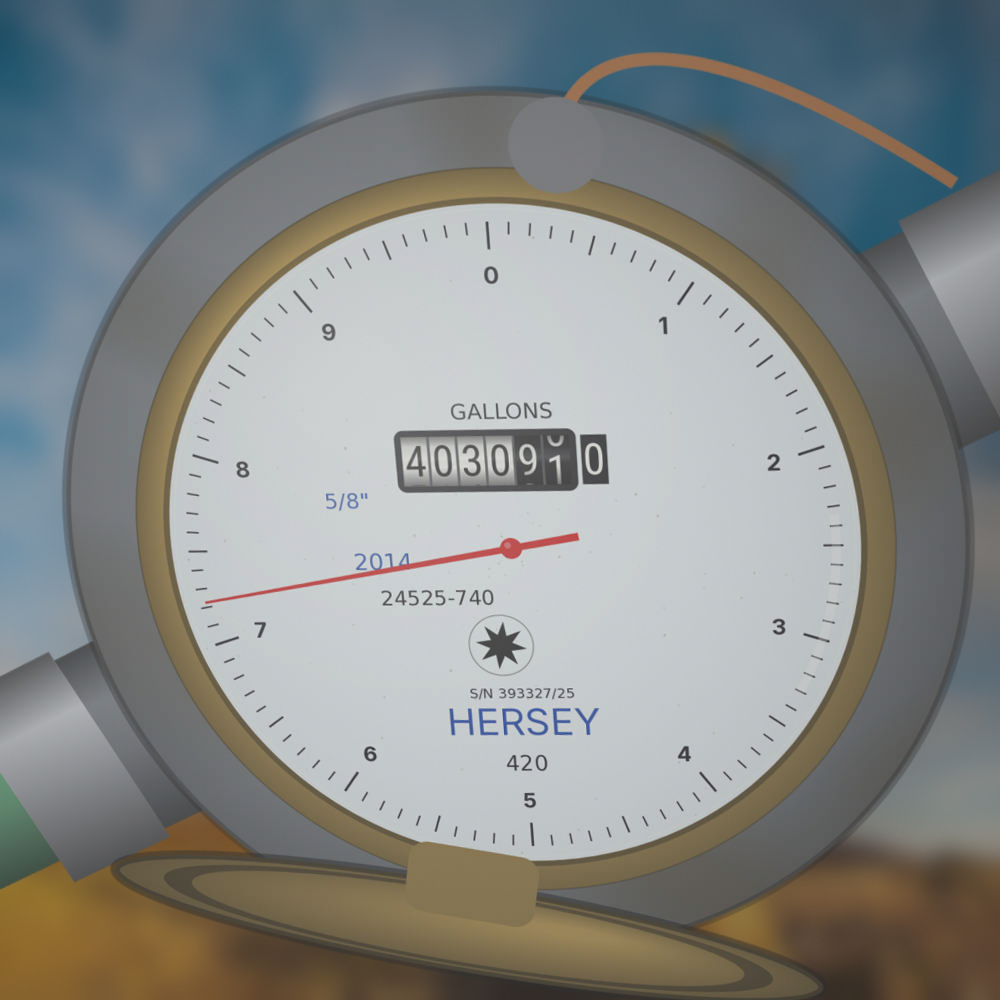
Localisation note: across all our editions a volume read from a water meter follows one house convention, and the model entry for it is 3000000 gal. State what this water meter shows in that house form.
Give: 4030907.2 gal
